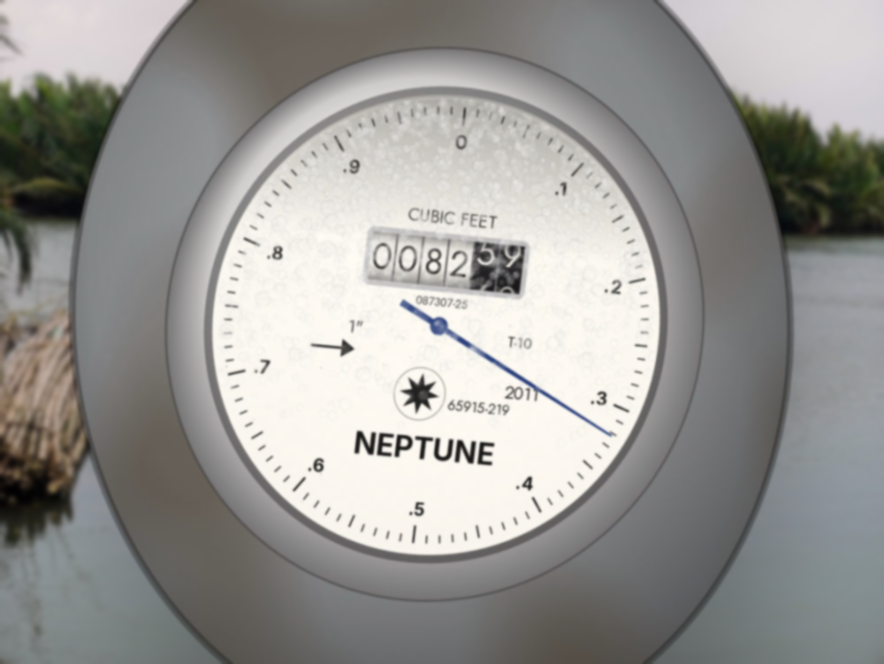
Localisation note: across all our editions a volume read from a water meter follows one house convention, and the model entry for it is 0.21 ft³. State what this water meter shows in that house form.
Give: 8259.32 ft³
